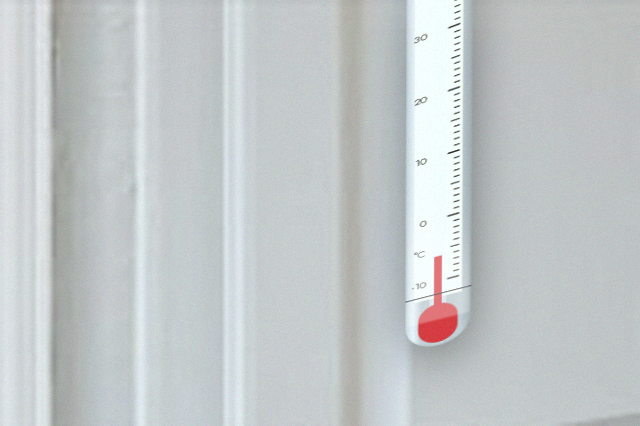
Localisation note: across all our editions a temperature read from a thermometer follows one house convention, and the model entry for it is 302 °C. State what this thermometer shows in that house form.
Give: -6 °C
